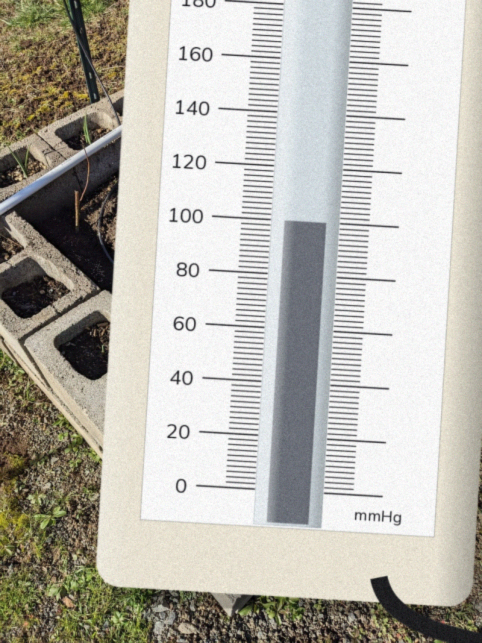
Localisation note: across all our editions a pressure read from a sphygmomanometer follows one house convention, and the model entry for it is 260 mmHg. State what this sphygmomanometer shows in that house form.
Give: 100 mmHg
